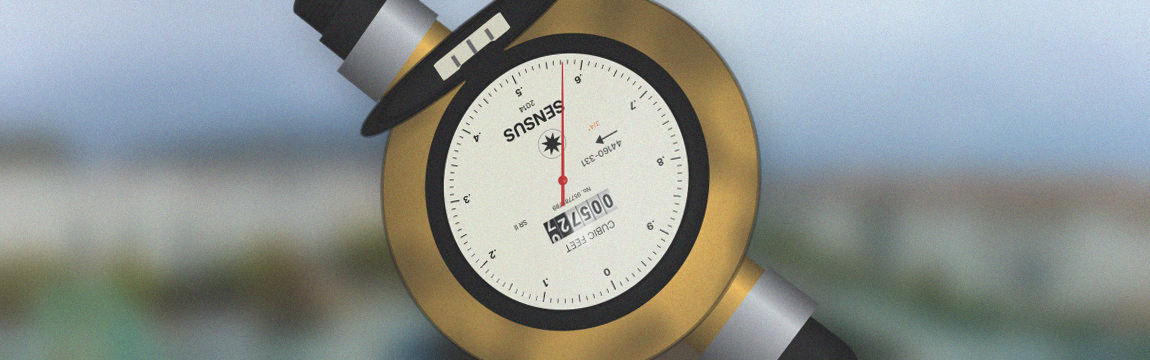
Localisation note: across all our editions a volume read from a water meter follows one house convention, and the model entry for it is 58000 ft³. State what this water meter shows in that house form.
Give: 5726.57 ft³
